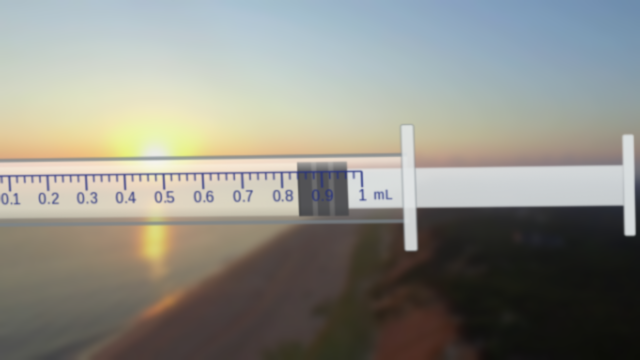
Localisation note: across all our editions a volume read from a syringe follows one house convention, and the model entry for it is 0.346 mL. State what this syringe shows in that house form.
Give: 0.84 mL
